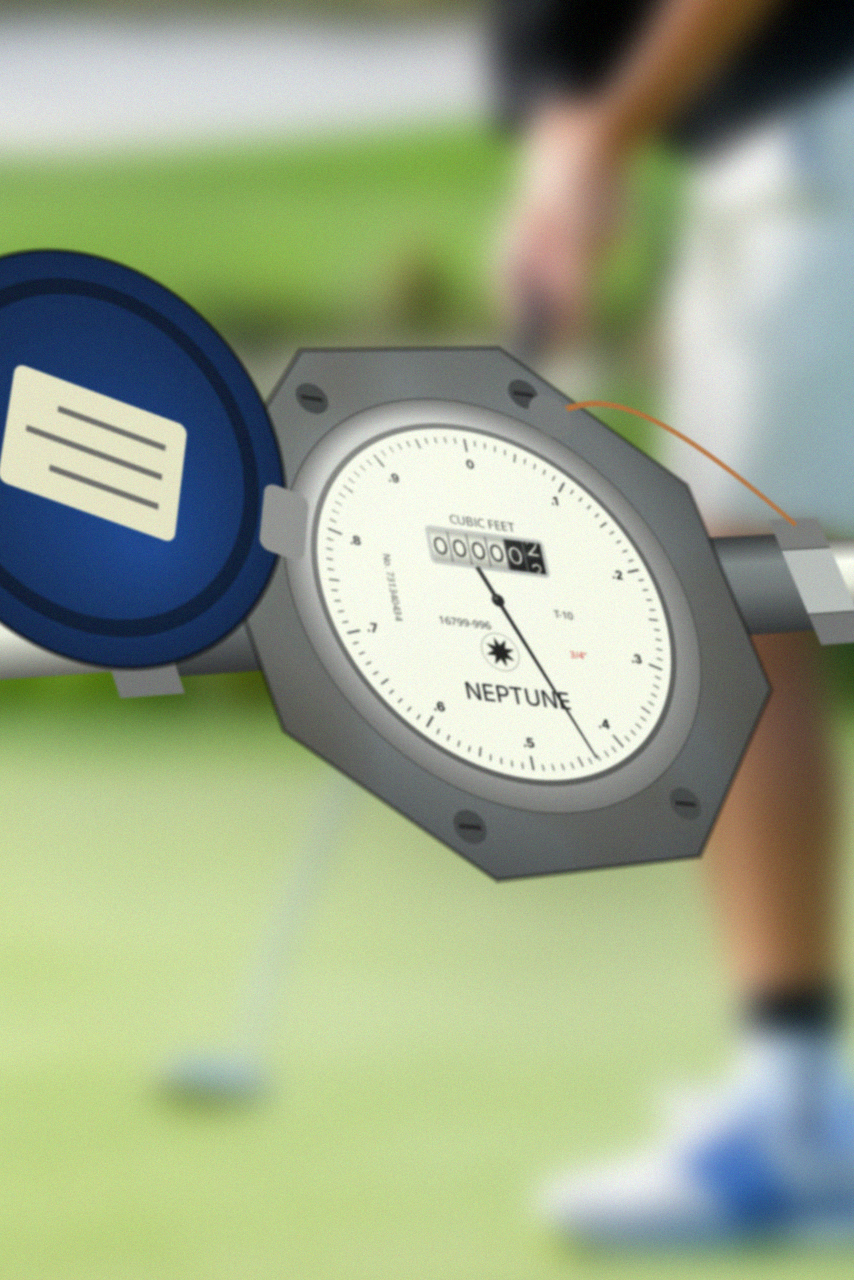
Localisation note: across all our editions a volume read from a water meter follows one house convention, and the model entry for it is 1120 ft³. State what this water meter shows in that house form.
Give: 2.43 ft³
